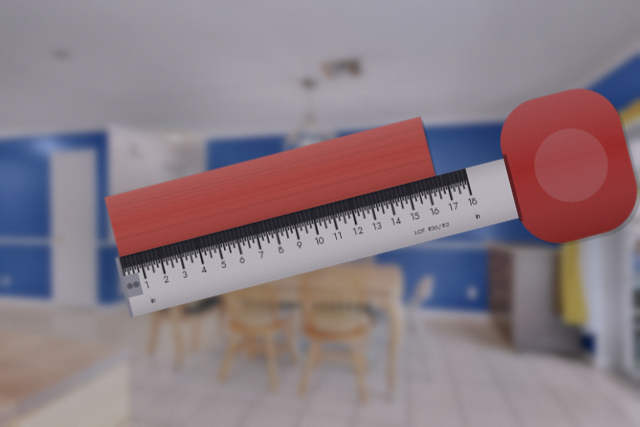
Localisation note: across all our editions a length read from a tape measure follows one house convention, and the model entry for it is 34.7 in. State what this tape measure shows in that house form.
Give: 16.5 in
